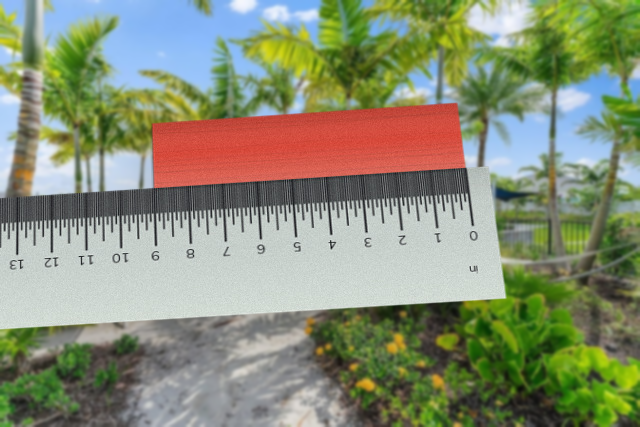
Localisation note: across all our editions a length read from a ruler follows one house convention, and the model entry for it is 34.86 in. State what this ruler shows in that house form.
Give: 9 in
